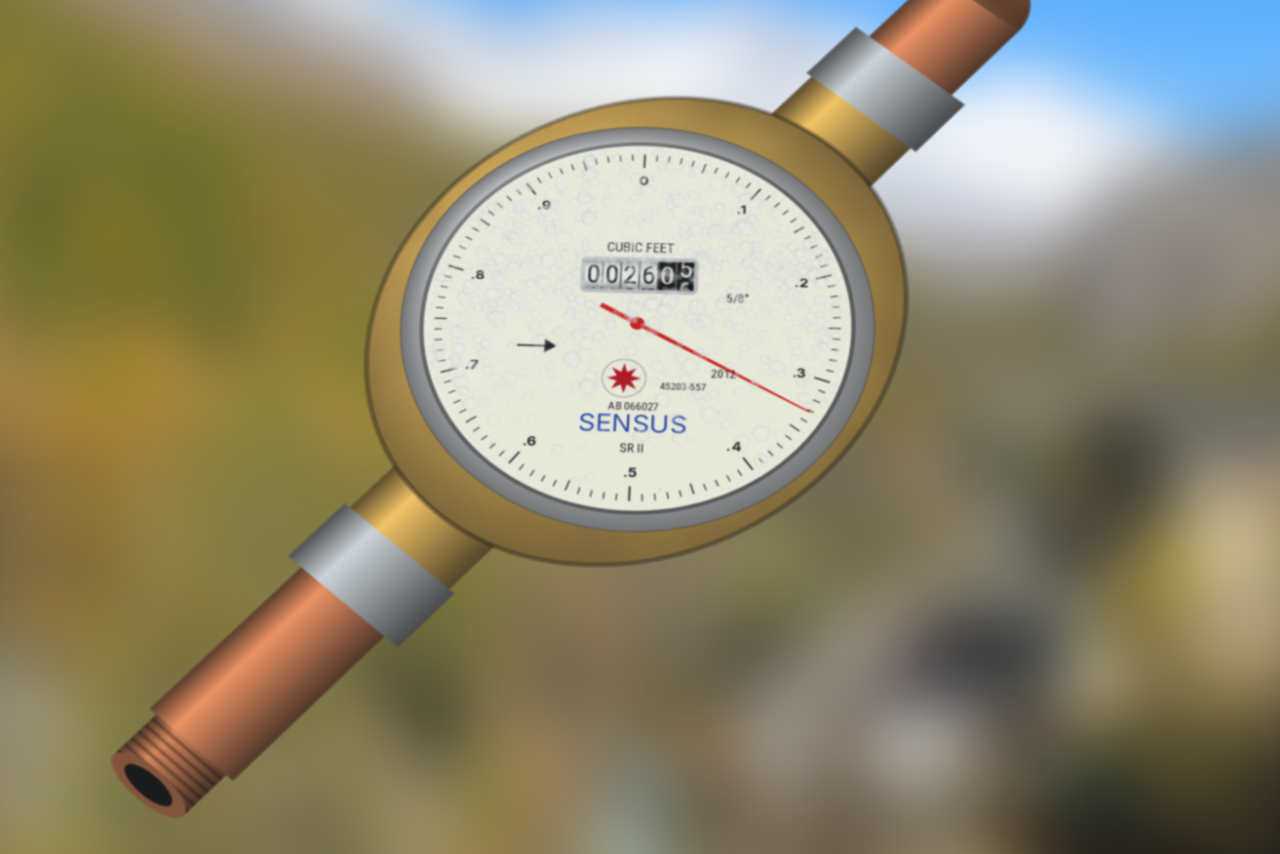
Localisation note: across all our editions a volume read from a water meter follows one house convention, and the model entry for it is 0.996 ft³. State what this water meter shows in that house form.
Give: 2605.33 ft³
